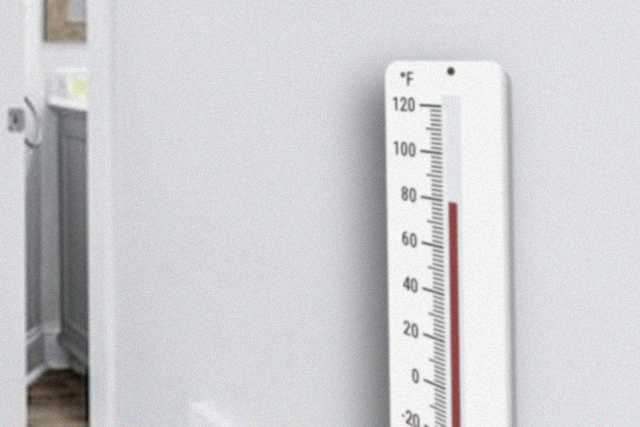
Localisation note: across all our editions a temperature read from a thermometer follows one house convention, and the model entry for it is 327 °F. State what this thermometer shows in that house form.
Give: 80 °F
